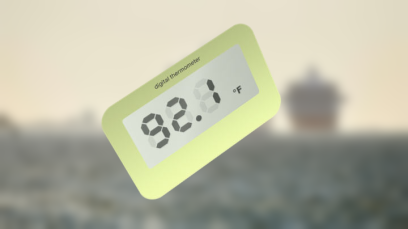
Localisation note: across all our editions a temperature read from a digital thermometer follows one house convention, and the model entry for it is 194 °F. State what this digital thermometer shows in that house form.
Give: 92.1 °F
